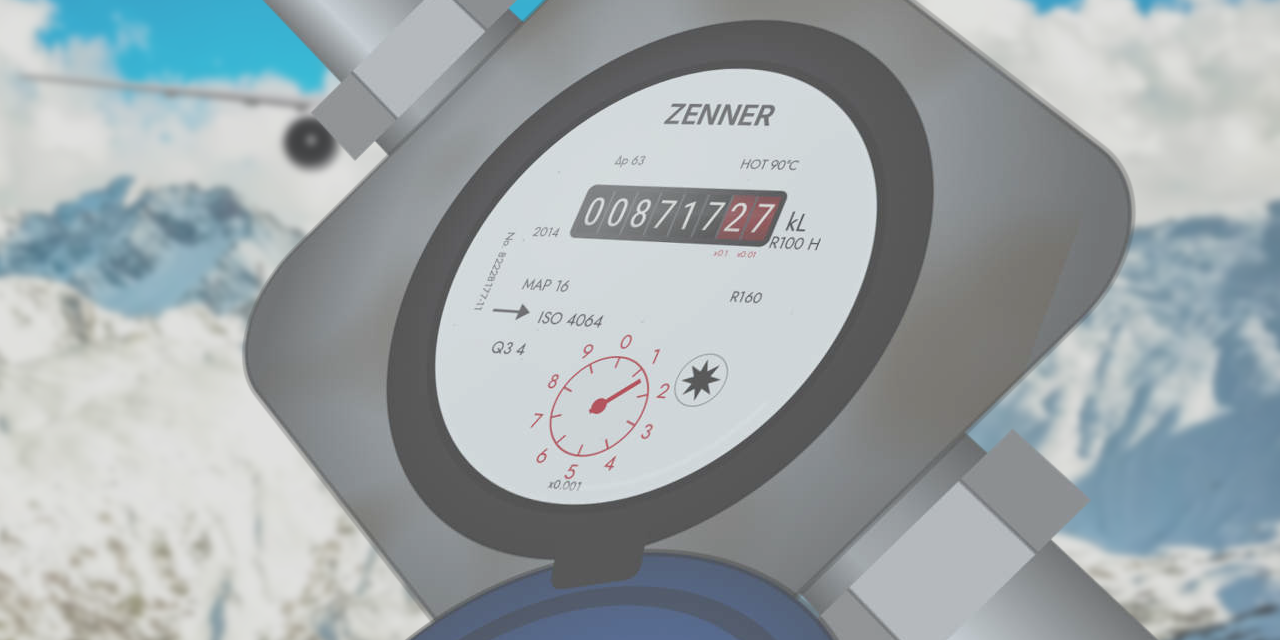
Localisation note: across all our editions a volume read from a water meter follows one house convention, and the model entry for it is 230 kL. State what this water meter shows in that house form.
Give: 8717.271 kL
